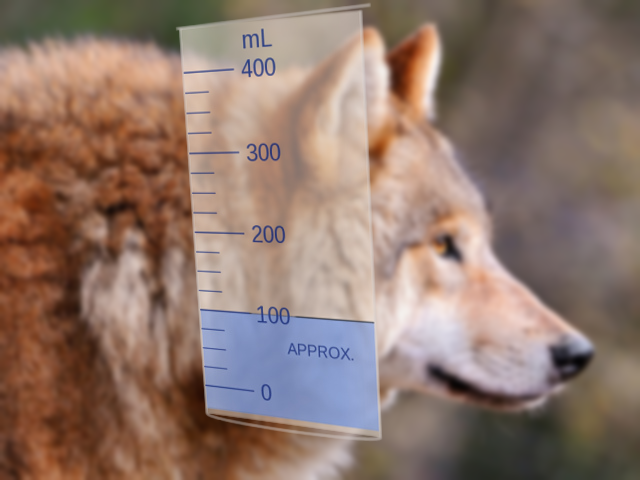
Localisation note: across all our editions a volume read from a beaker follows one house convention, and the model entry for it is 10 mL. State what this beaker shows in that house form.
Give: 100 mL
